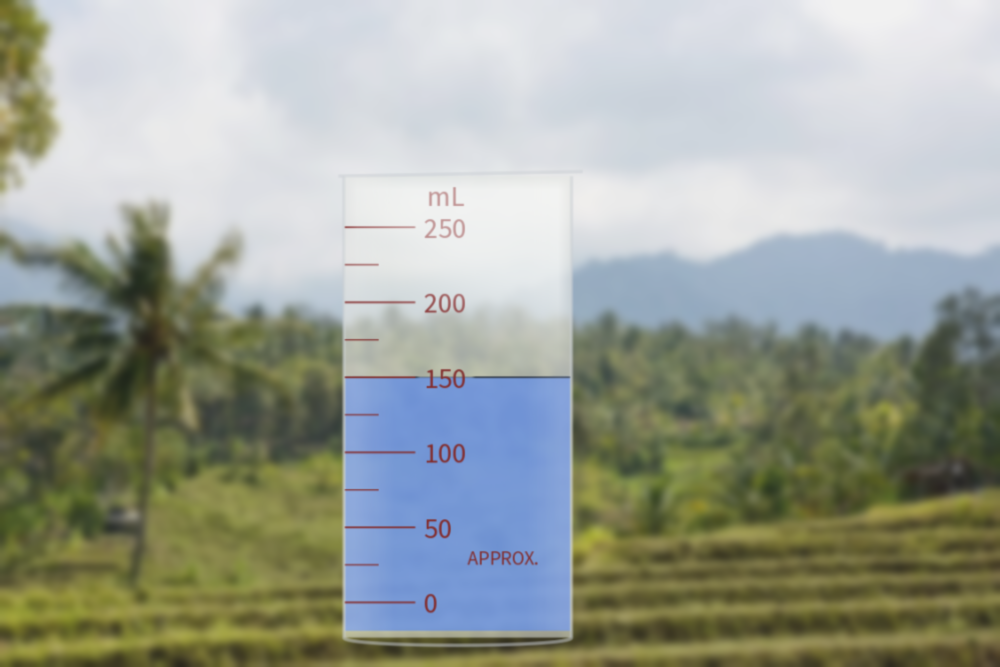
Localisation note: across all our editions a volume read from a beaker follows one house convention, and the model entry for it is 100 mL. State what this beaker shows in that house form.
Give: 150 mL
